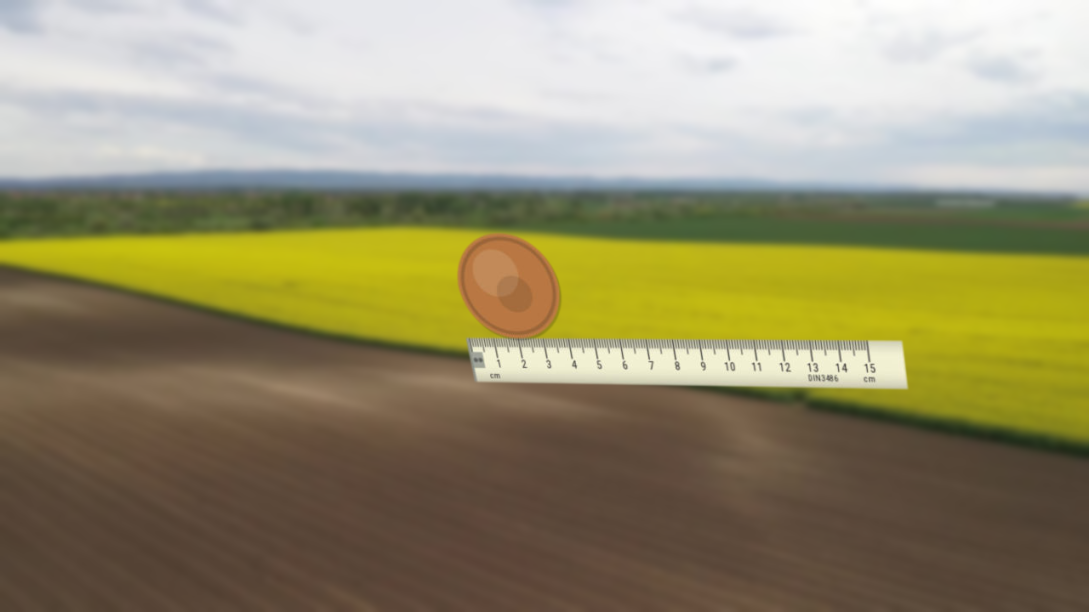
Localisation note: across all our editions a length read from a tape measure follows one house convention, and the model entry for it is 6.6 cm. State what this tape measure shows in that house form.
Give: 4 cm
